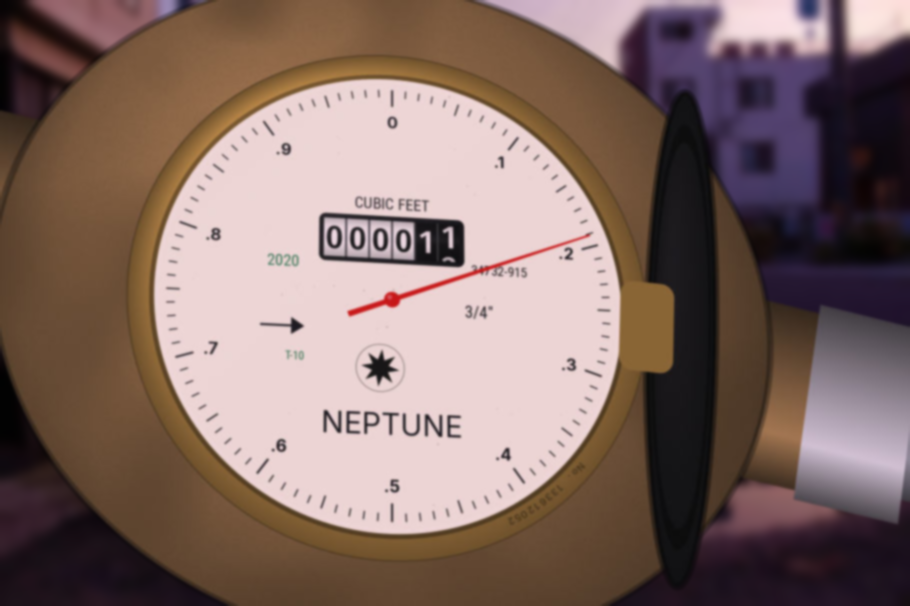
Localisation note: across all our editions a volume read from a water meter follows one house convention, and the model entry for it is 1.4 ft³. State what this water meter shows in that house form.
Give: 11.19 ft³
